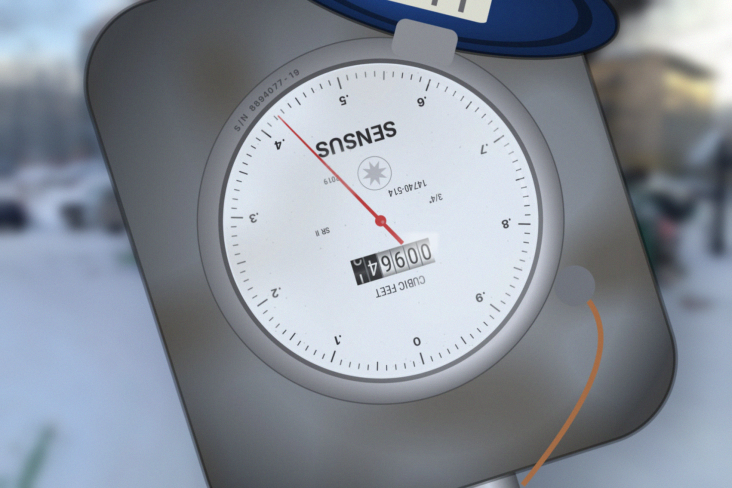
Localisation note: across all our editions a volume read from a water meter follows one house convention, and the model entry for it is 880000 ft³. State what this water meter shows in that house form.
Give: 9641.42 ft³
